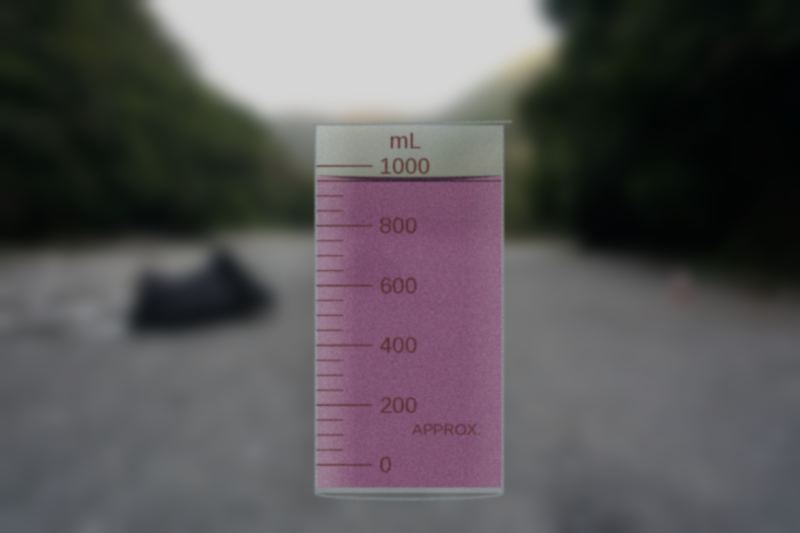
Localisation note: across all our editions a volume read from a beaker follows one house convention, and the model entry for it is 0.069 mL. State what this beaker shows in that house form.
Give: 950 mL
